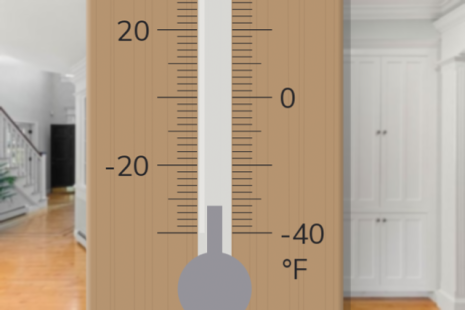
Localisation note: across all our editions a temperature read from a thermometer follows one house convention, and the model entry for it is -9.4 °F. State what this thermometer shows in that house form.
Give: -32 °F
